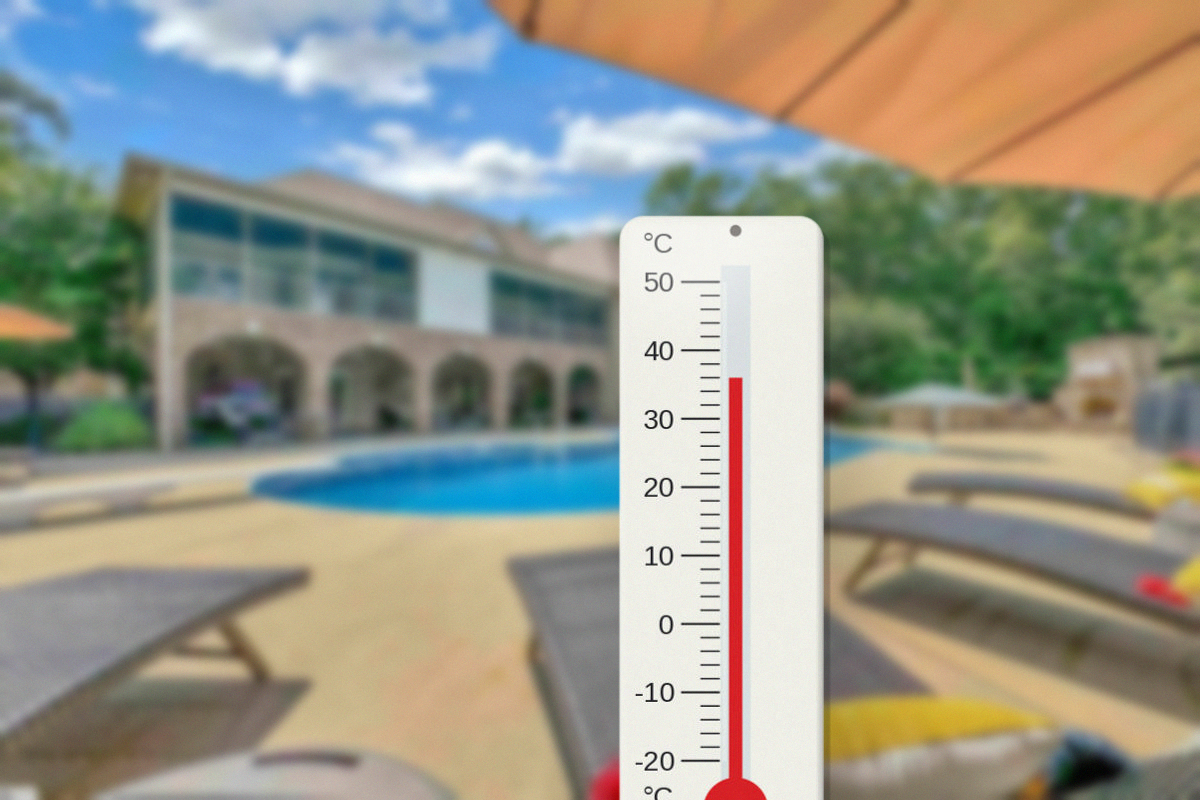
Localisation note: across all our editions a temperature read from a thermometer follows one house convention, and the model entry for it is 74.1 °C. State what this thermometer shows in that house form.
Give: 36 °C
